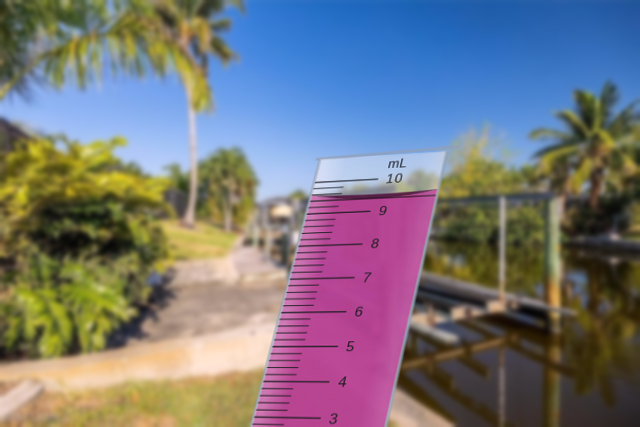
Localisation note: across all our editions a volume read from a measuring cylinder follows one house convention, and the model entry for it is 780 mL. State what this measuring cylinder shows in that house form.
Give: 9.4 mL
